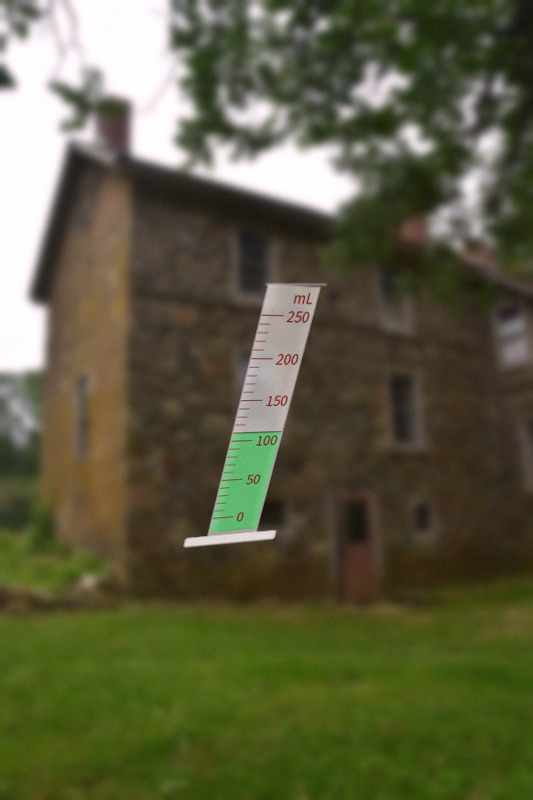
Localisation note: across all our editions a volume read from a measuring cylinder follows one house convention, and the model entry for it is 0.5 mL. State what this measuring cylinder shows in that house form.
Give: 110 mL
